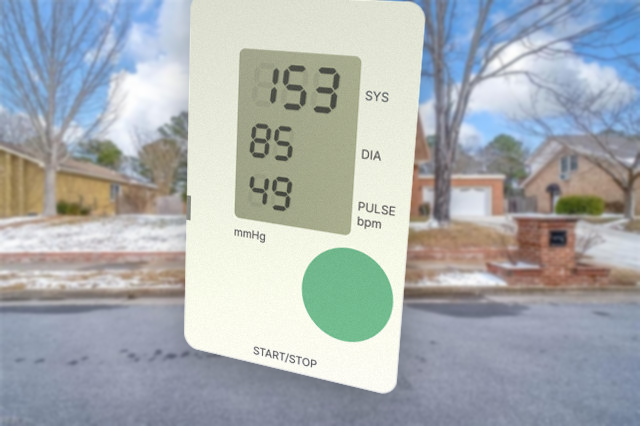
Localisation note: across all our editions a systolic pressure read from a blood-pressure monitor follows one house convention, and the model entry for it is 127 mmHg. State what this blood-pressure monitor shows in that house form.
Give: 153 mmHg
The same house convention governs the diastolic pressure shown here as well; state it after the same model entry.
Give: 85 mmHg
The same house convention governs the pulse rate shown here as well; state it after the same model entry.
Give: 49 bpm
